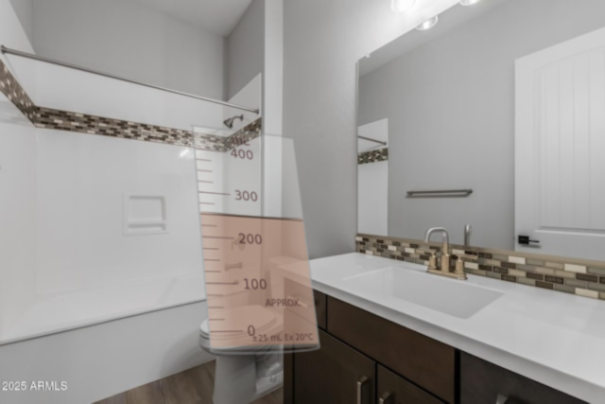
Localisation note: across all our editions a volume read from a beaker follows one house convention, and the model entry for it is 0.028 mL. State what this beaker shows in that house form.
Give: 250 mL
